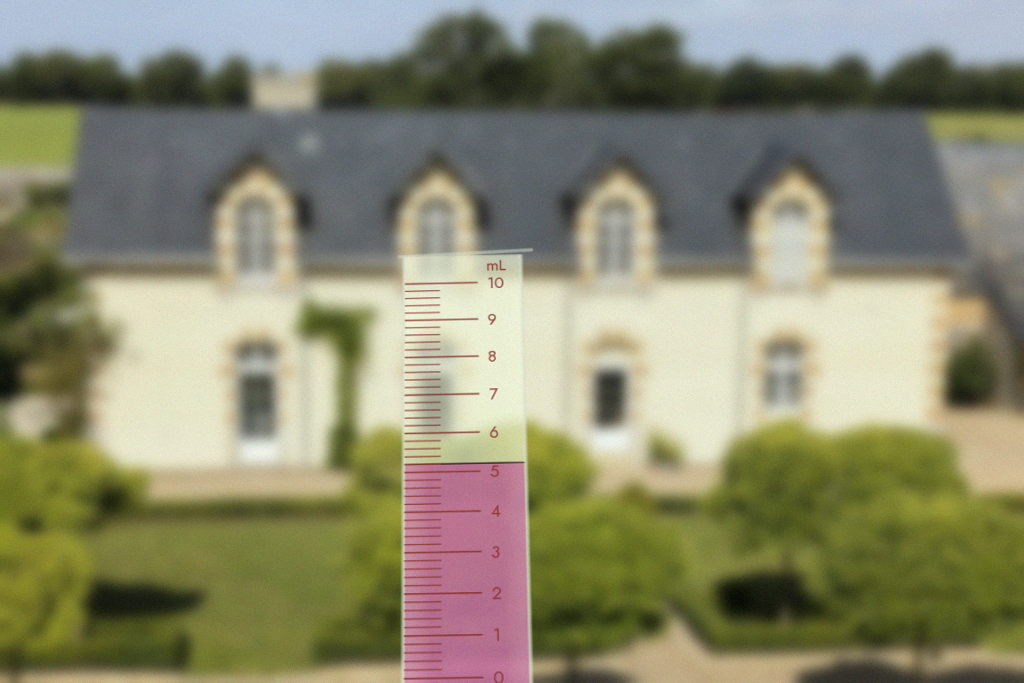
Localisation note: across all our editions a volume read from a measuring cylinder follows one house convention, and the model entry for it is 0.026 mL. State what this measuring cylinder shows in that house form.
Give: 5.2 mL
